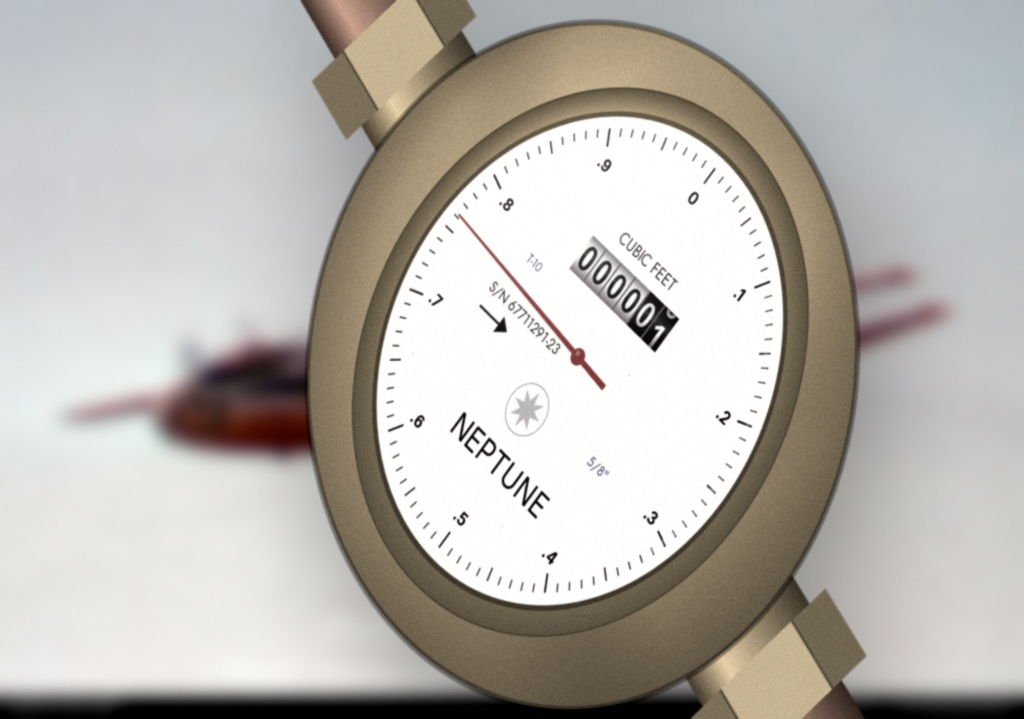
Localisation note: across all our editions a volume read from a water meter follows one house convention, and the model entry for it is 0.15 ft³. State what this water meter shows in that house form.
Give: 0.76 ft³
